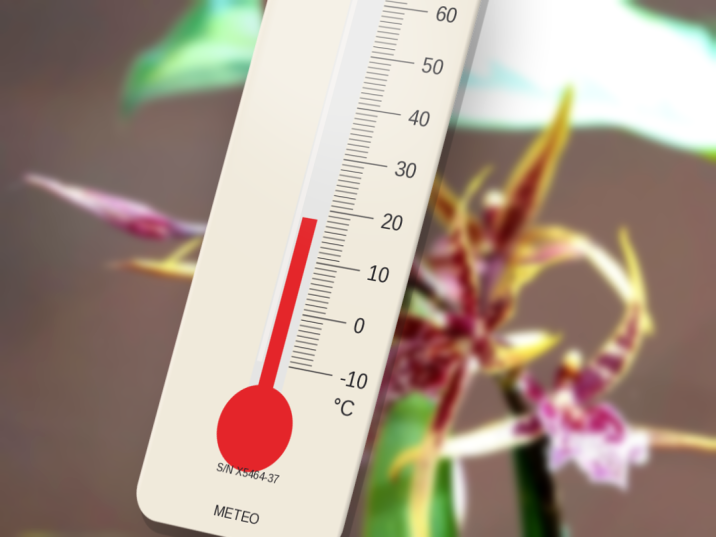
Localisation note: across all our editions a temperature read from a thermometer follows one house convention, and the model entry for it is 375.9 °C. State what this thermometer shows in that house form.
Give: 18 °C
